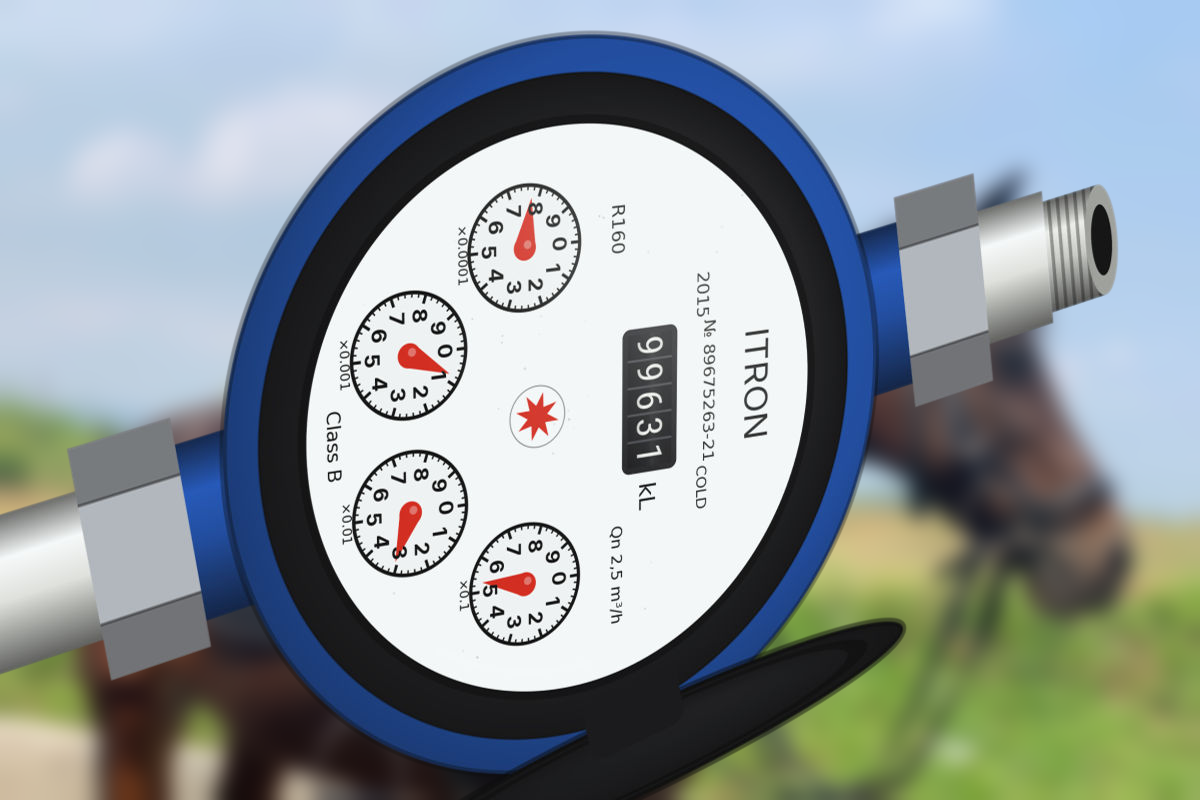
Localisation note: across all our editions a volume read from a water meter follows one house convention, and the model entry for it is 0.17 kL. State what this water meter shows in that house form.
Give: 99631.5307 kL
